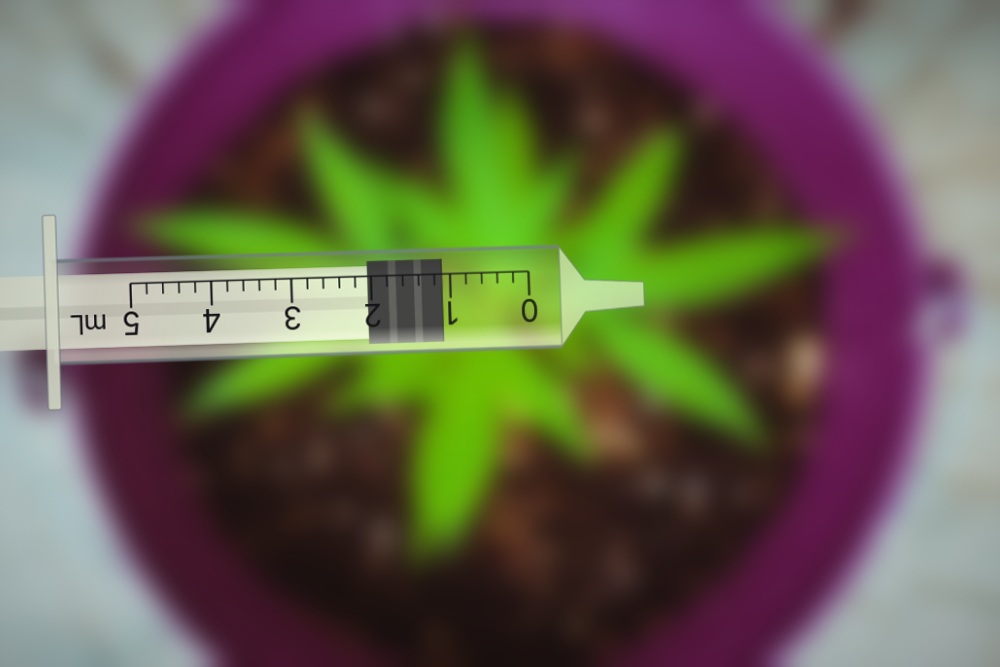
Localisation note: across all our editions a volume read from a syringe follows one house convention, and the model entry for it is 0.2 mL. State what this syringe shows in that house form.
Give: 1.1 mL
